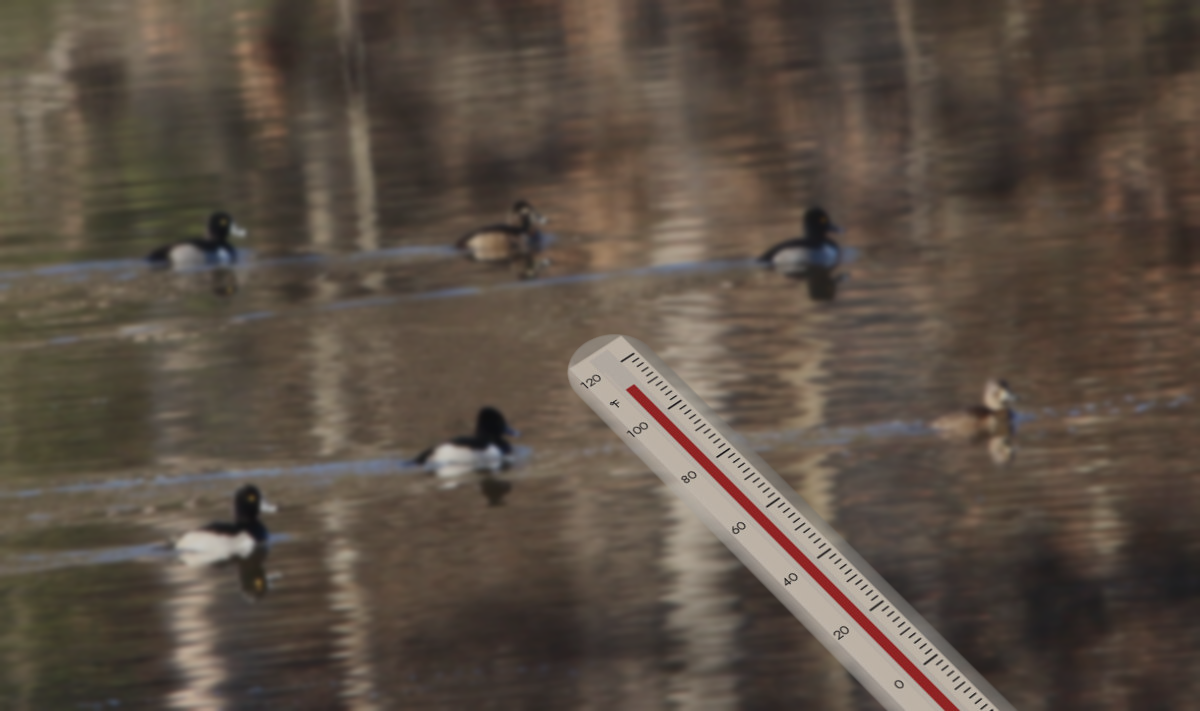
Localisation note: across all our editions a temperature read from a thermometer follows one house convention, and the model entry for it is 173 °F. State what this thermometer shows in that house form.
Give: 112 °F
